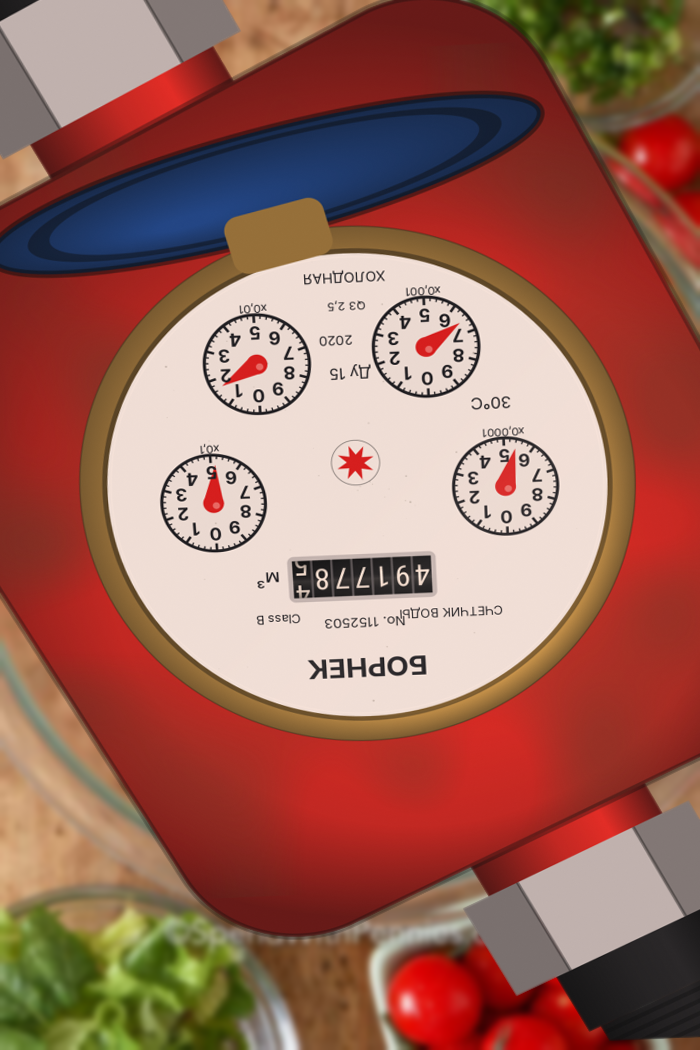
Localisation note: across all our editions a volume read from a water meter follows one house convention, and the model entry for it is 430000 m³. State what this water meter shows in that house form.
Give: 4917784.5165 m³
